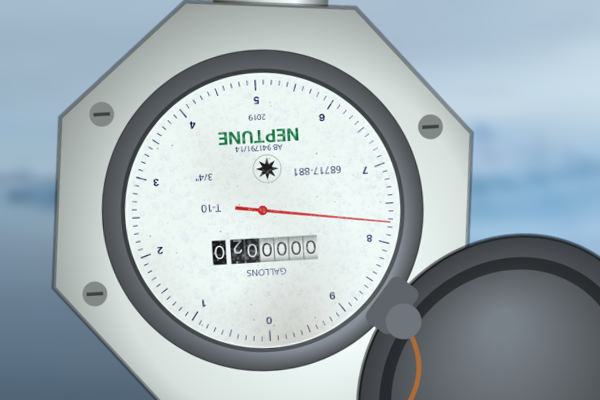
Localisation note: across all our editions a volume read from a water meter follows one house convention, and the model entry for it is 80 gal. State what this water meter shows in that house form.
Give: 17.7 gal
